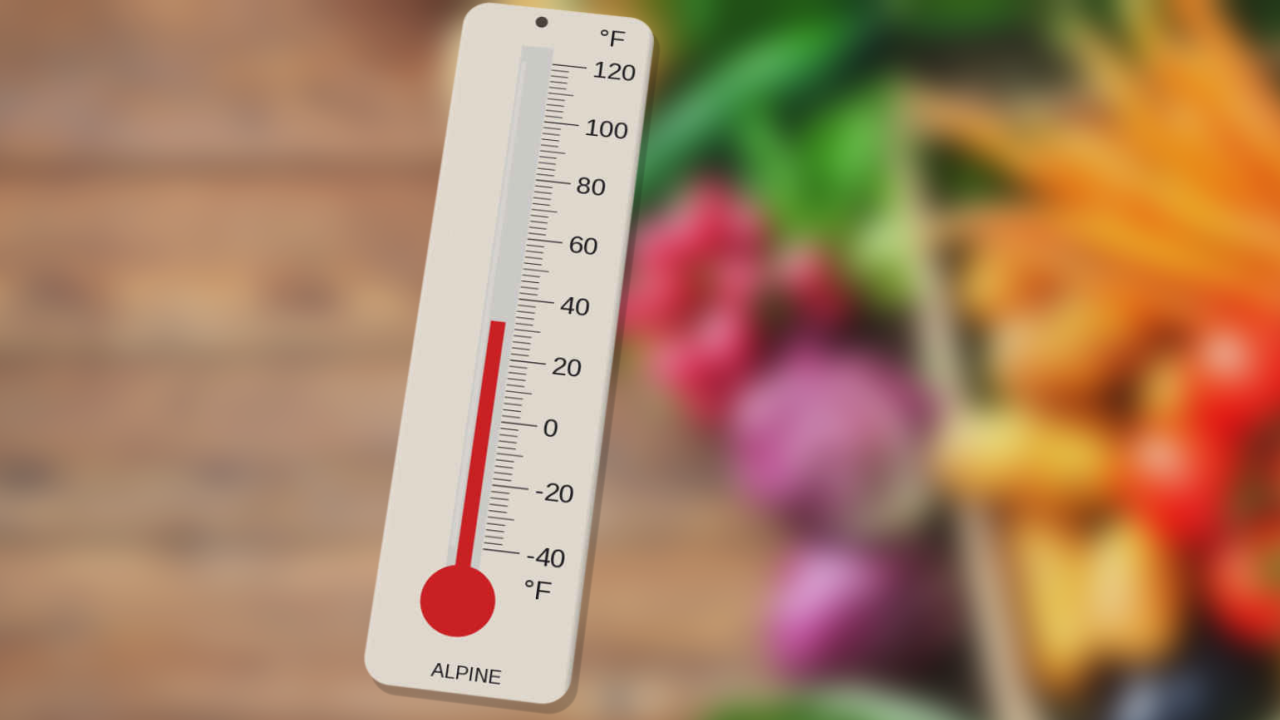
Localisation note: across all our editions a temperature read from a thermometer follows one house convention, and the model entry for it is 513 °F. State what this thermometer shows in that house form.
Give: 32 °F
